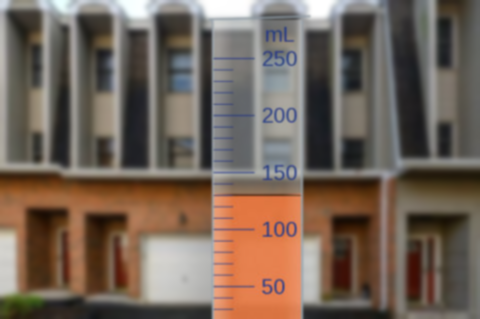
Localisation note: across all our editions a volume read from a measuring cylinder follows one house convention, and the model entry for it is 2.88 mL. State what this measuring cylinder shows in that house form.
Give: 130 mL
